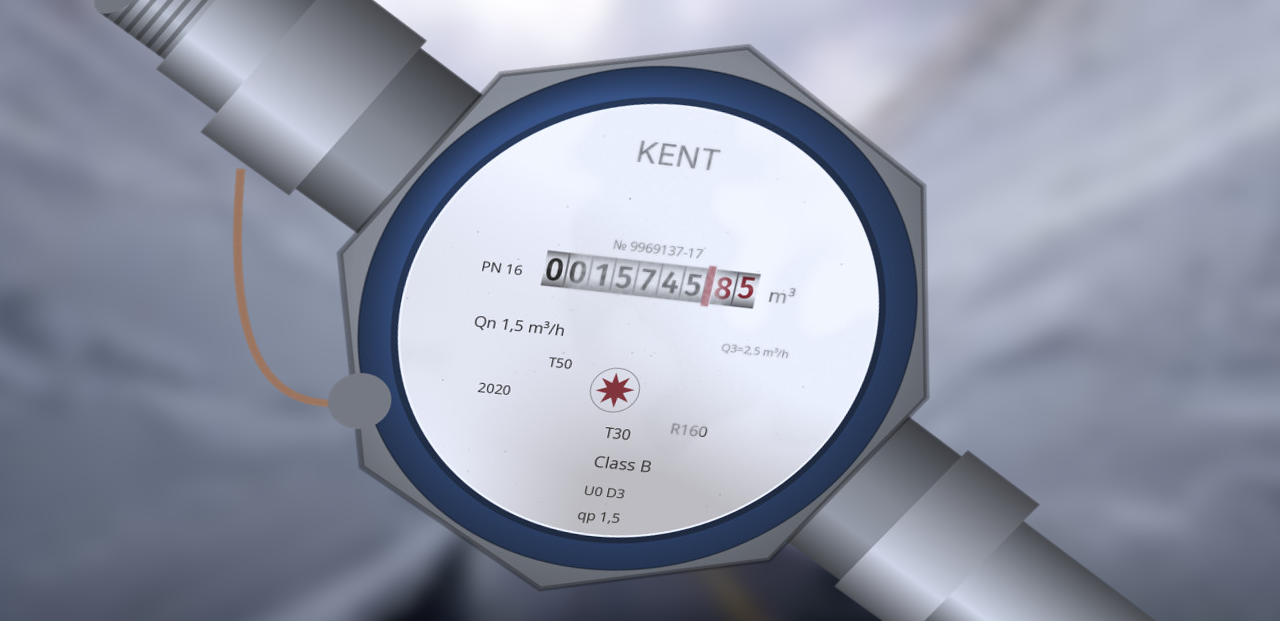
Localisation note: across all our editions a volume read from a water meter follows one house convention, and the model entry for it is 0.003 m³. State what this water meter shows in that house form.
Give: 15745.85 m³
